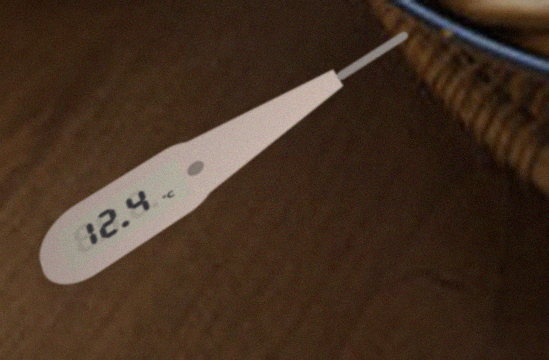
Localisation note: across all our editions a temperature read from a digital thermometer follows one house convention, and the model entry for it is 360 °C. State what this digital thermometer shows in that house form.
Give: 12.4 °C
